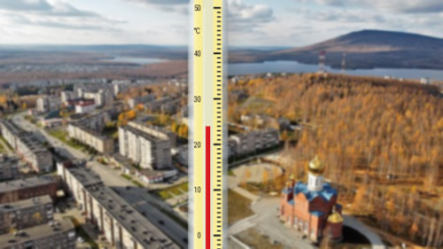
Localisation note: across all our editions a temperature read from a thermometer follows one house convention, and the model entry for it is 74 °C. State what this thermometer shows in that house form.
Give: 24 °C
